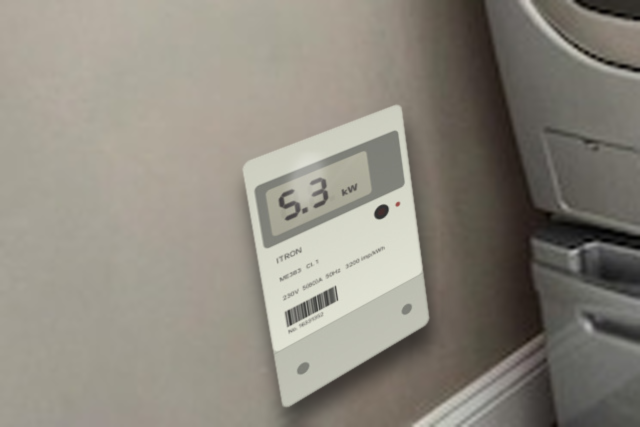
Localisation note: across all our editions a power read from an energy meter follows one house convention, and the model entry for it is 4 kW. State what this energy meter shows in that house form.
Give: 5.3 kW
